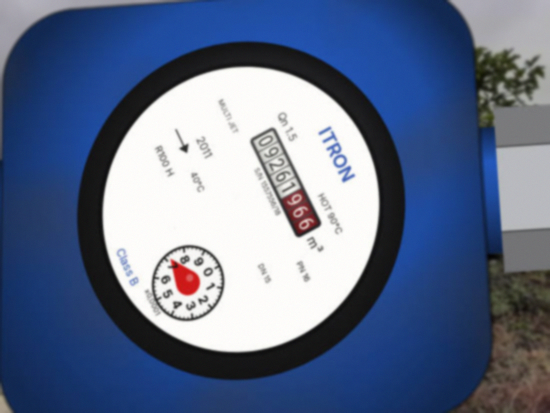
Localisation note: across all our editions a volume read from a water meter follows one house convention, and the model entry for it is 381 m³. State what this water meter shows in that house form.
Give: 9261.9667 m³
